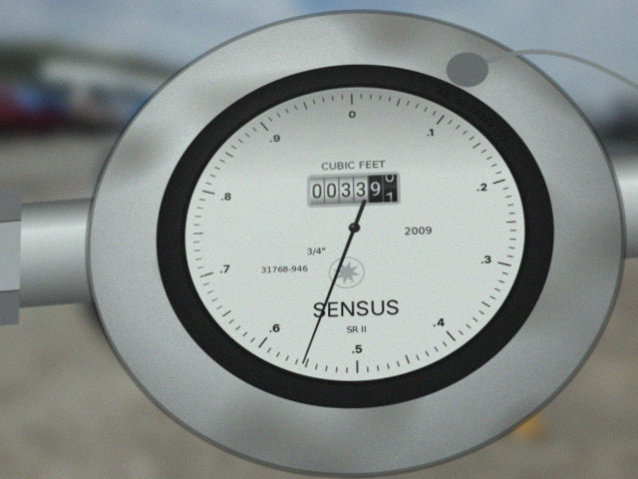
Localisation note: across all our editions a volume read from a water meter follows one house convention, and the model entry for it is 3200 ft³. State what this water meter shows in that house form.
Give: 3390.55 ft³
